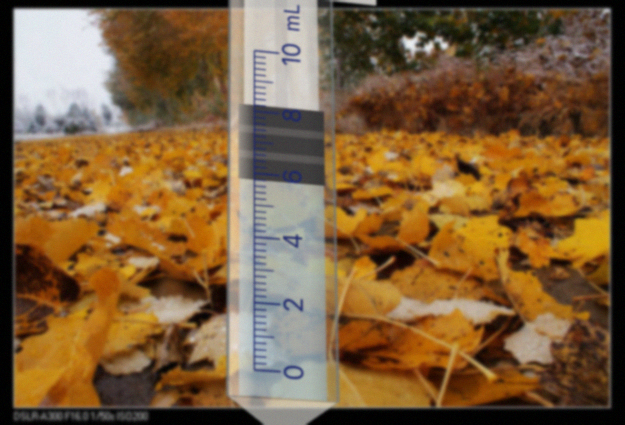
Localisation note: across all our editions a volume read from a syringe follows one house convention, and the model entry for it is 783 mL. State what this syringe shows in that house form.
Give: 5.8 mL
